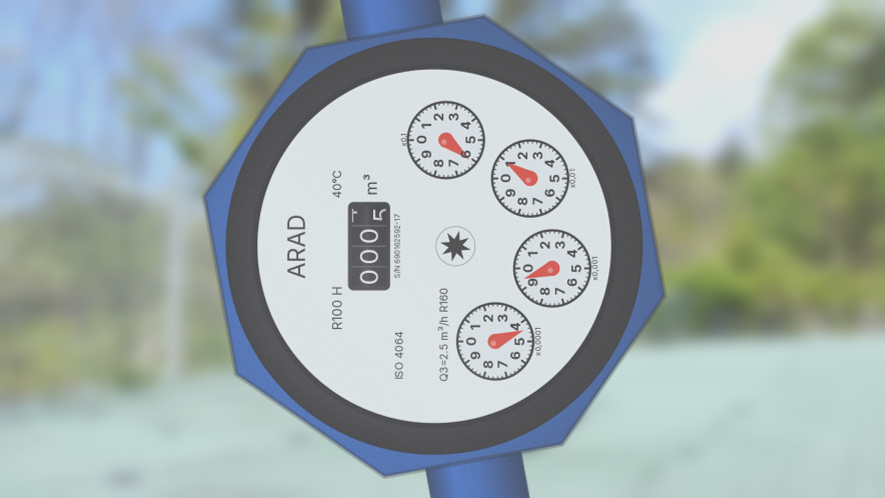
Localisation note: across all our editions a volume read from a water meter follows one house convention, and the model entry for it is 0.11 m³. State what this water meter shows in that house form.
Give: 4.6094 m³
